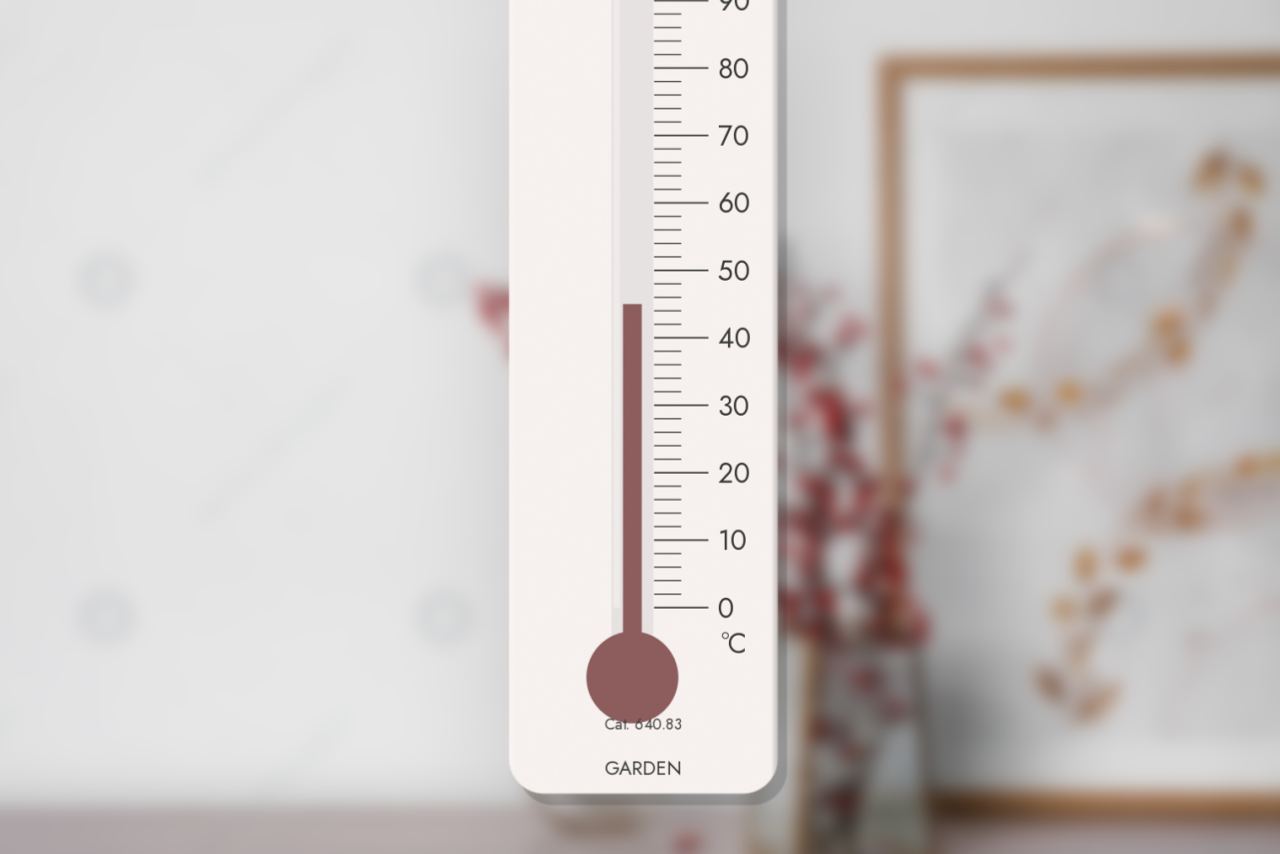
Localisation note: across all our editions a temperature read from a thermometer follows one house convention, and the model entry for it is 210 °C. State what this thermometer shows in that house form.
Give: 45 °C
